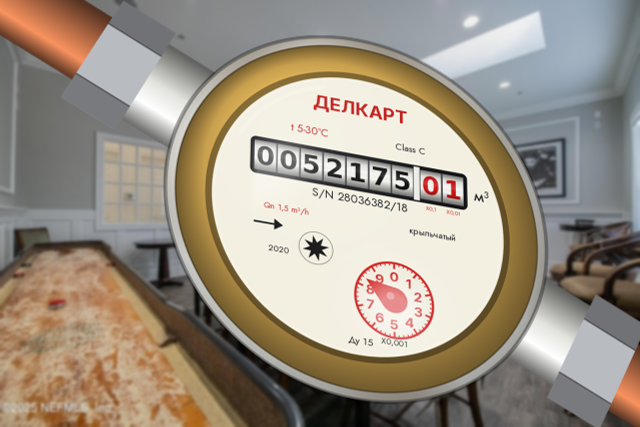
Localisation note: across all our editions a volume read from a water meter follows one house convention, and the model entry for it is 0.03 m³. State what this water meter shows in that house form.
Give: 52175.018 m³
